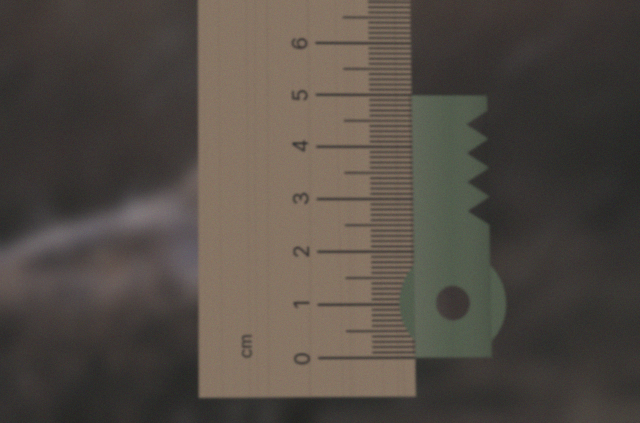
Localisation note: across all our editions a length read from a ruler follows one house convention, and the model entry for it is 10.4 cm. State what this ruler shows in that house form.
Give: 5 cm
